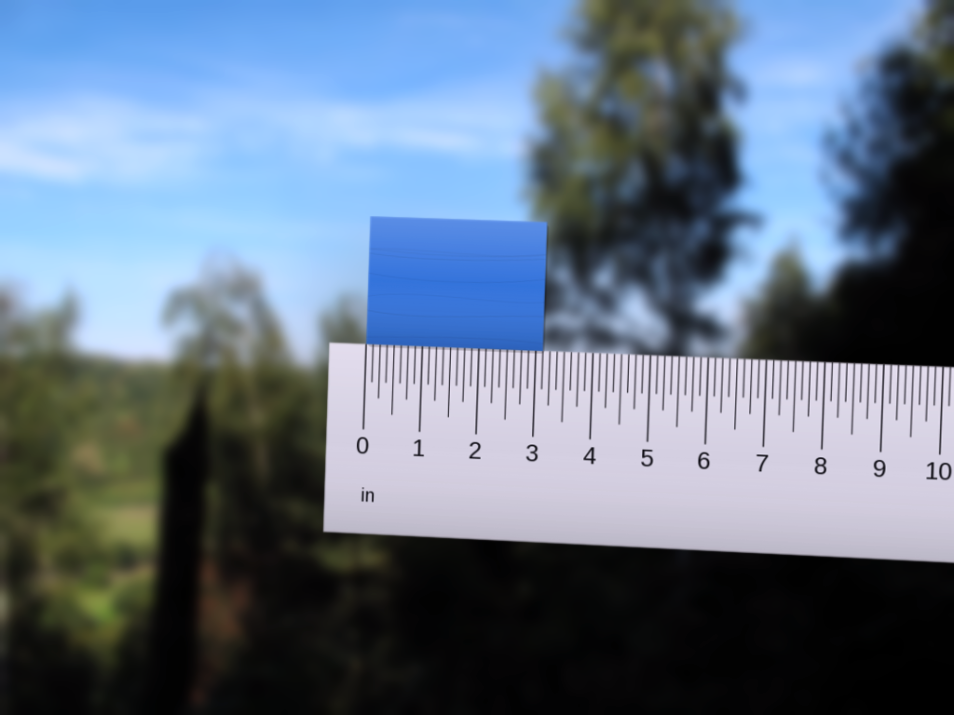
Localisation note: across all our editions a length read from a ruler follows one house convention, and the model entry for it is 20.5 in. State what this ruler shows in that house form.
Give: 3.125 in
